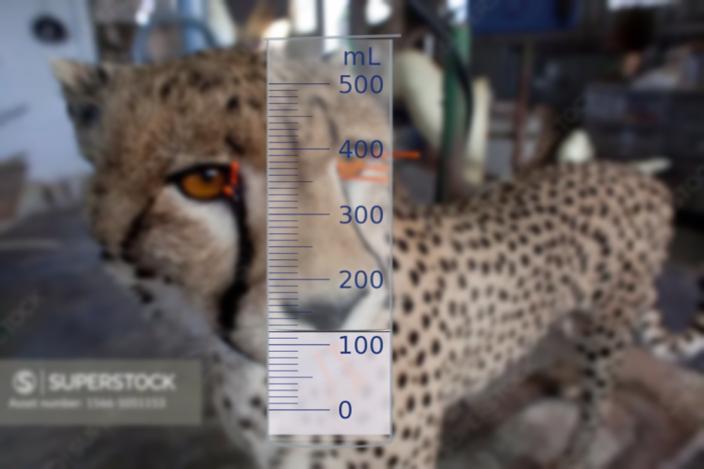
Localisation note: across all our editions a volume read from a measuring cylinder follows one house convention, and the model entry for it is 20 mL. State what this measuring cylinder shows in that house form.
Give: 120 mL
